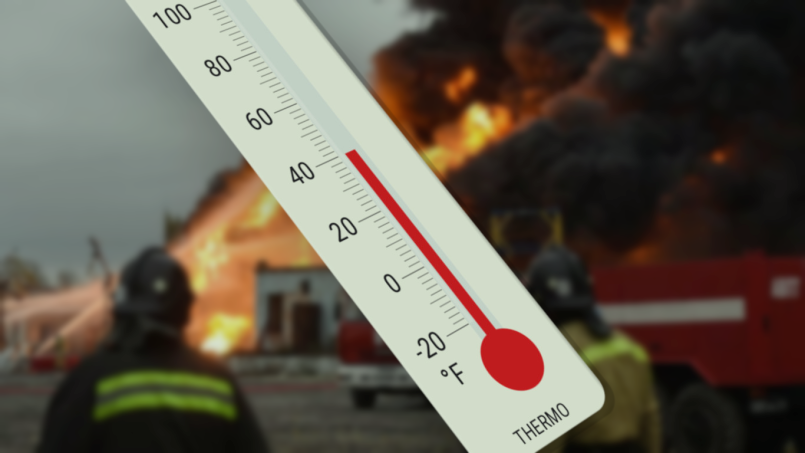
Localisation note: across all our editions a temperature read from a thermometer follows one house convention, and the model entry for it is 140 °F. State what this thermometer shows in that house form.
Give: 40 °F
